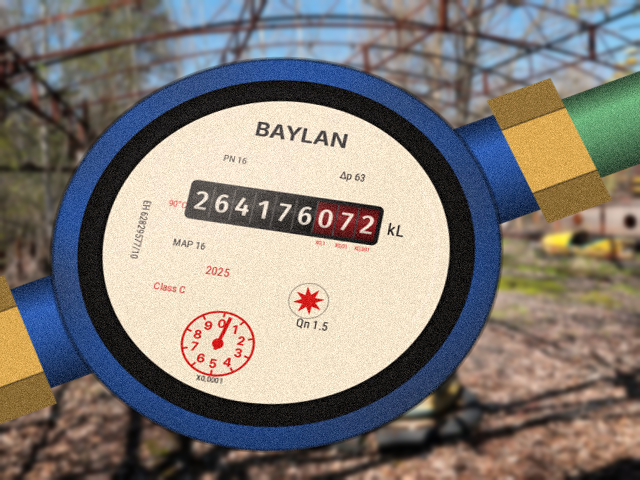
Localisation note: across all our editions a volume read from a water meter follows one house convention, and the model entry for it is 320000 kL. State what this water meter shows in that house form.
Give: 264176.0720 kL
